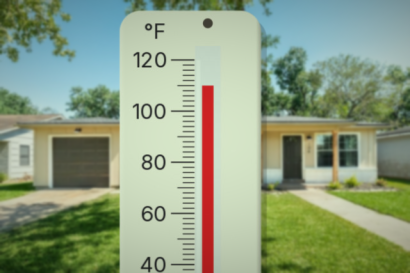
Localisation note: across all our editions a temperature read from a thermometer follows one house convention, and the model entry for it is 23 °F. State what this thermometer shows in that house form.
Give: 110 °F
